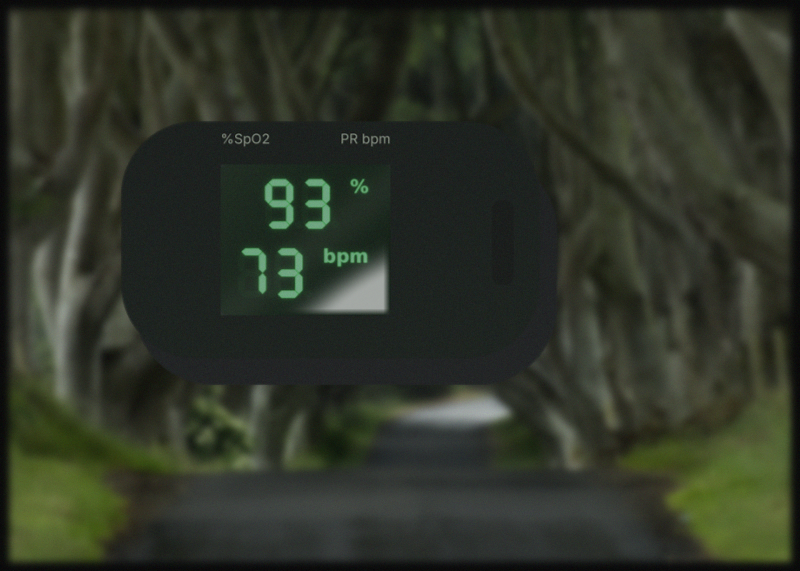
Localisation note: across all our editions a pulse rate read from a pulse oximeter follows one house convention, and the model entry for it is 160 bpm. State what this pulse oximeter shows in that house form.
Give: 73 bpm
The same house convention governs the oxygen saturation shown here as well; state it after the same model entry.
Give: 93 %
